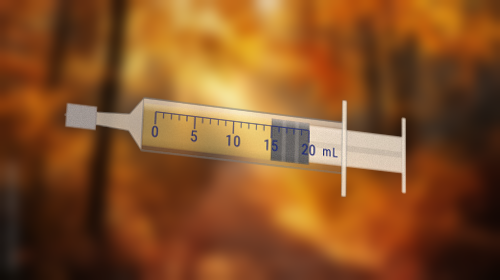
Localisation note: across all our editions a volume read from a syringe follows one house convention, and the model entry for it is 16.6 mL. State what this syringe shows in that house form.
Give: 15 mL
